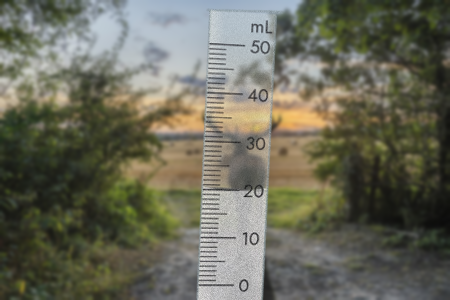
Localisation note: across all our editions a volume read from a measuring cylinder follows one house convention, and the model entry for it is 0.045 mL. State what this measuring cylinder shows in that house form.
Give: 20 mL
